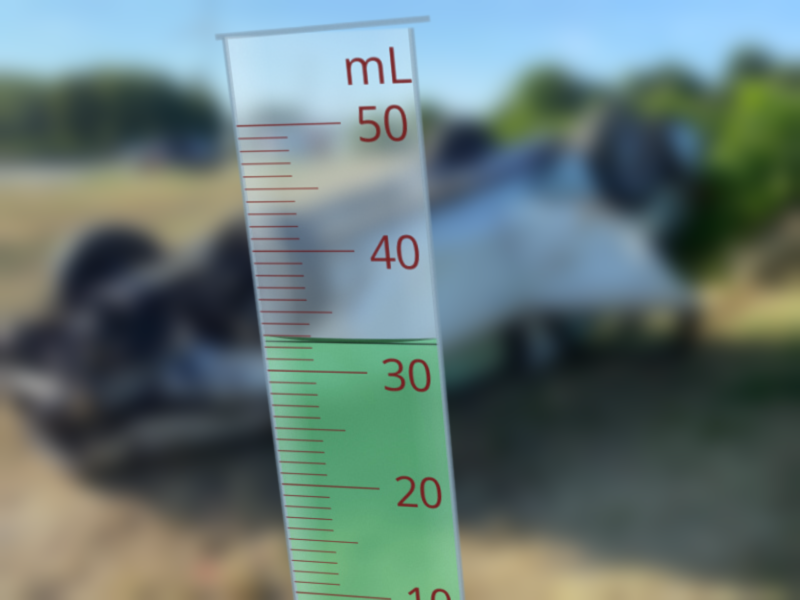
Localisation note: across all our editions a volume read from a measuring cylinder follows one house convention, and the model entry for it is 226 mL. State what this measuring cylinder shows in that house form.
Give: 32.5 mL
